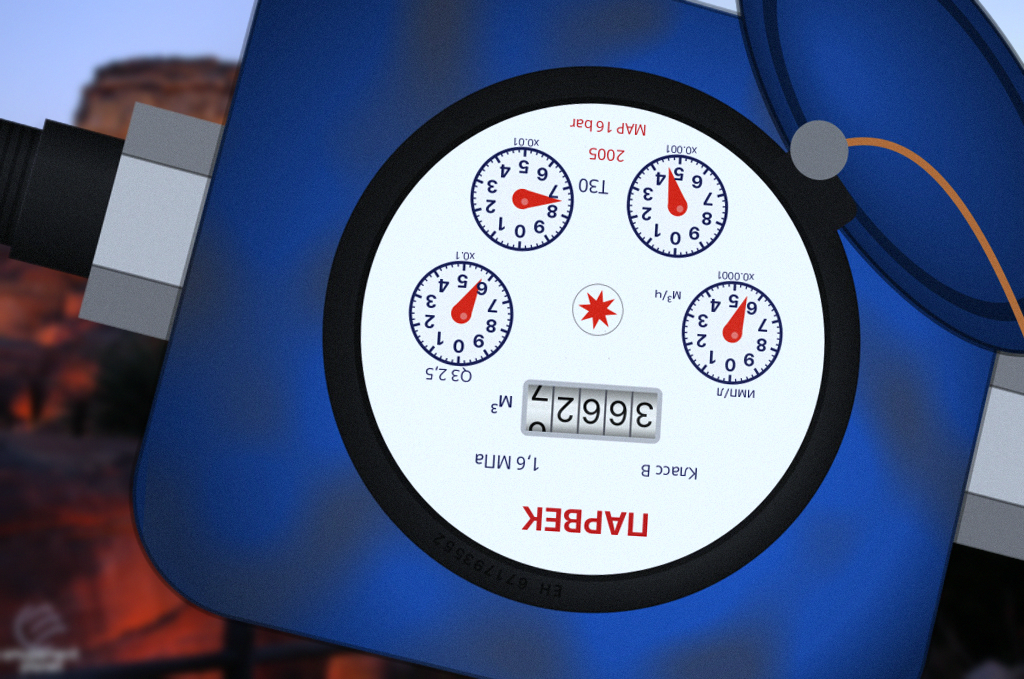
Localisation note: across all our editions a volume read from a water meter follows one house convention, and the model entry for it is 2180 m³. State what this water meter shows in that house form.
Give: 36626.5745 m³
